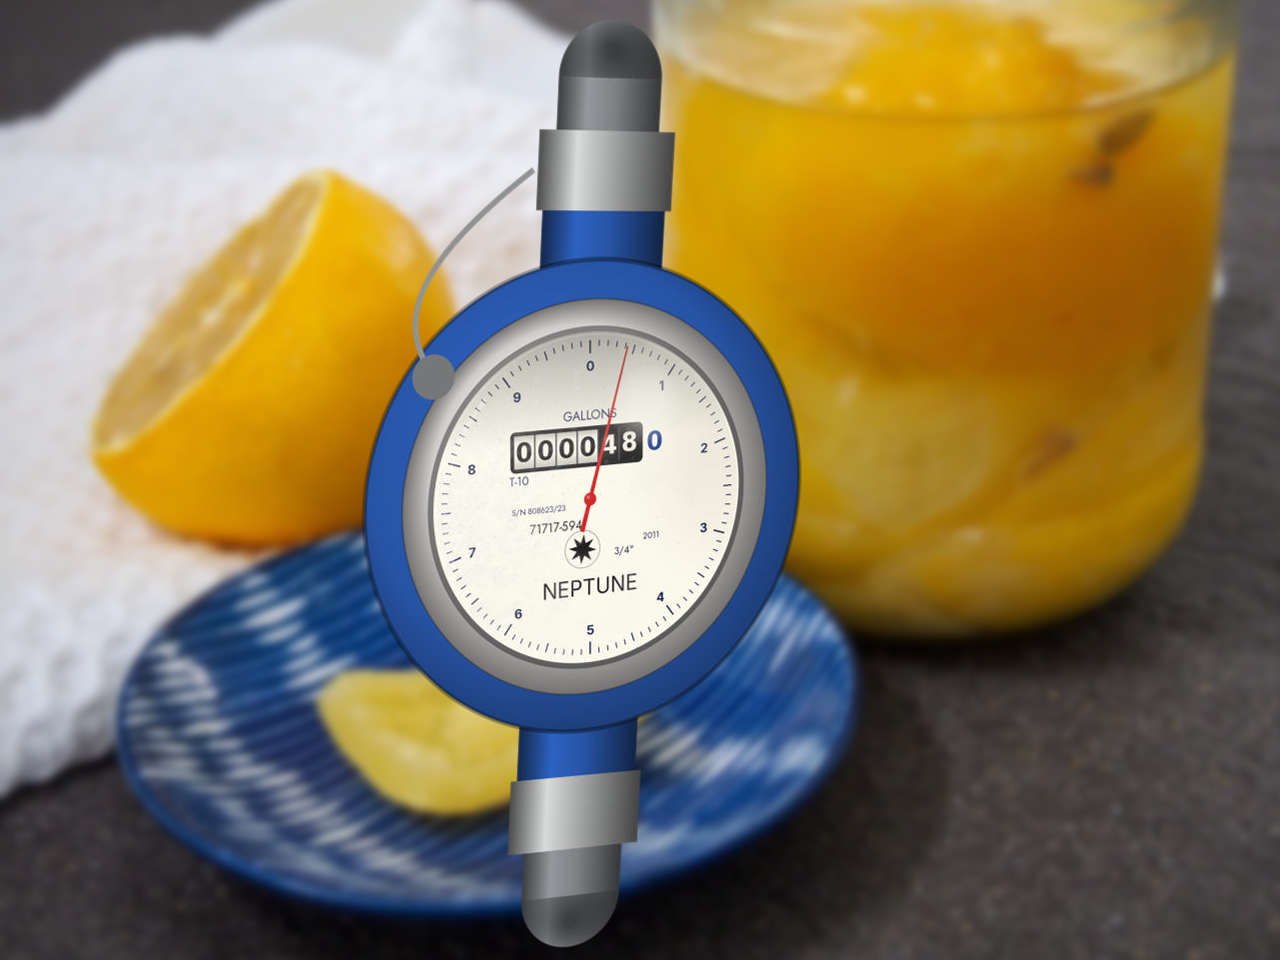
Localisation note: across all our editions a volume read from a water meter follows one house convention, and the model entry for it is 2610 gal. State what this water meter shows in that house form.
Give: 480.4 gal
